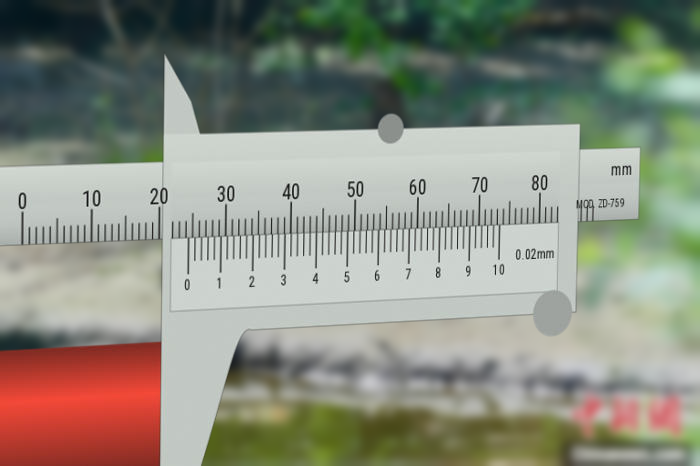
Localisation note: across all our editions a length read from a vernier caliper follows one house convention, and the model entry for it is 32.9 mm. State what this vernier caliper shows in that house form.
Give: 24.4 mm
